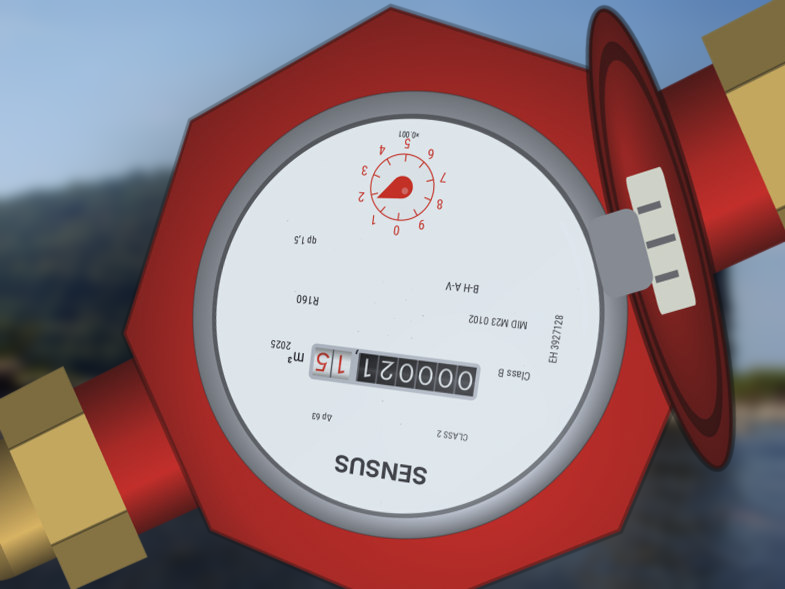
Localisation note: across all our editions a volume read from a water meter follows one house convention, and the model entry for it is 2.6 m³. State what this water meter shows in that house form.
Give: 21.151 m³
